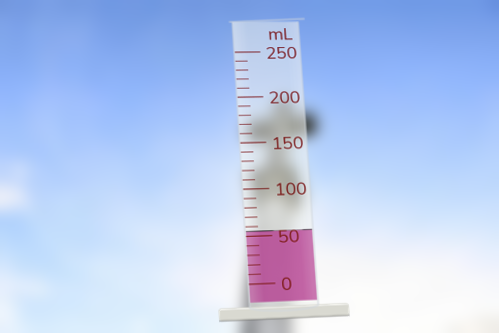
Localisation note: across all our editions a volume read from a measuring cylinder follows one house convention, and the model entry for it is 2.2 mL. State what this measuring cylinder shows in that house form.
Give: 55 mL
